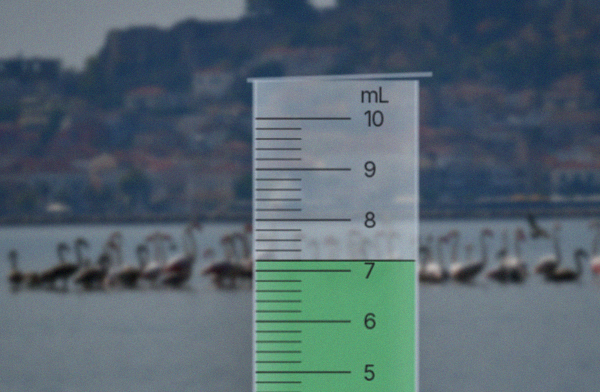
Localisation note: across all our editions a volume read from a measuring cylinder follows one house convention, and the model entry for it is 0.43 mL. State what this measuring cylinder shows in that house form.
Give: 7.2 mL
